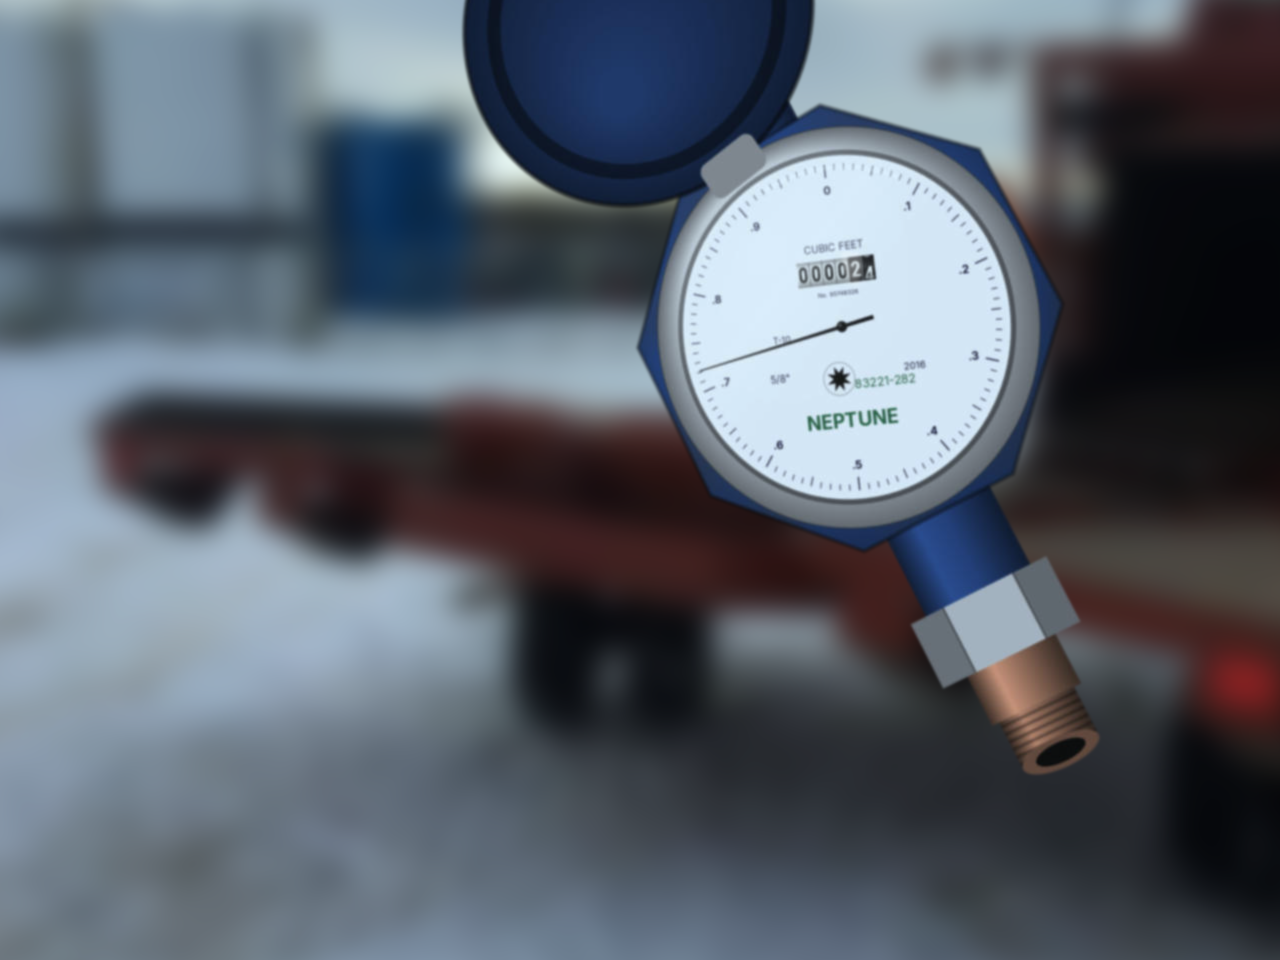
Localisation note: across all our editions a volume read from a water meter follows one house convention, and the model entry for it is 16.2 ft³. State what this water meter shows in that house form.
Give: 23.72 ft³
